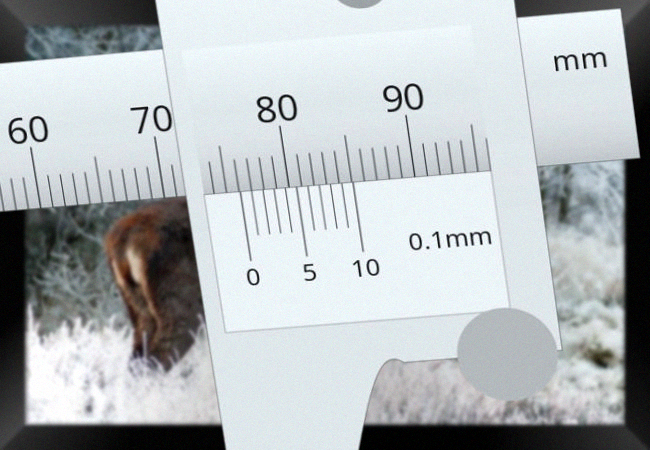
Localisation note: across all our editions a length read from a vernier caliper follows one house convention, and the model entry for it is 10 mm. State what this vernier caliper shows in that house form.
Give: 76.1 mm
